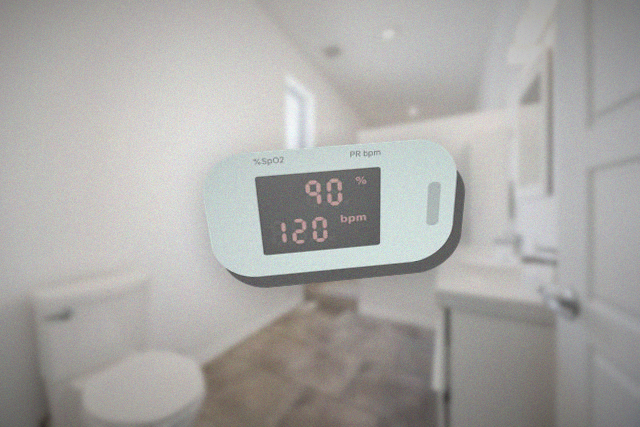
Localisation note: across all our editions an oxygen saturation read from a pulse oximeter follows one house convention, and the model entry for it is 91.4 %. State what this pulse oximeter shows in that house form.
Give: 90 %
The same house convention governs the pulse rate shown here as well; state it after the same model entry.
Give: 120 bpm
